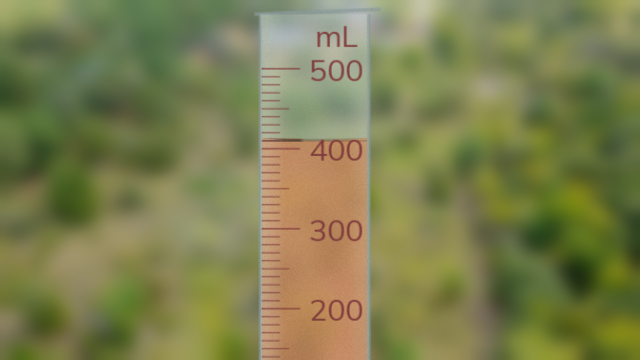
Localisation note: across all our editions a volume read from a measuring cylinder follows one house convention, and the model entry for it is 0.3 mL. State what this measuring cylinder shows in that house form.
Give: 410 mL
